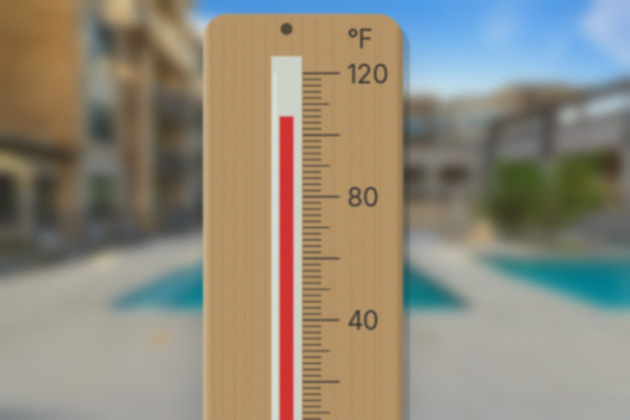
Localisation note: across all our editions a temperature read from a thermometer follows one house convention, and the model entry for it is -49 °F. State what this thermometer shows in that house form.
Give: 106 °F
